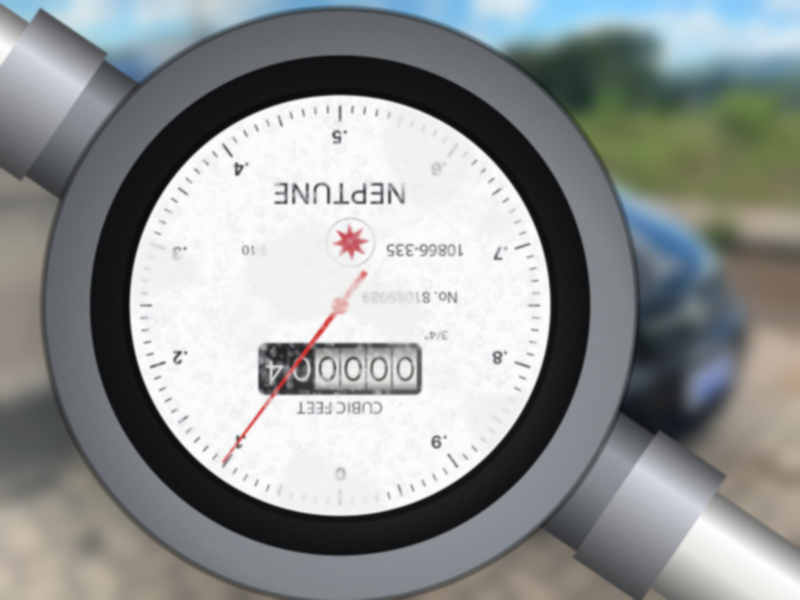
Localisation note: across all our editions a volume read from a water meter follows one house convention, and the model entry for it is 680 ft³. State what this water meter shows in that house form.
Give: 4.10 ft³
